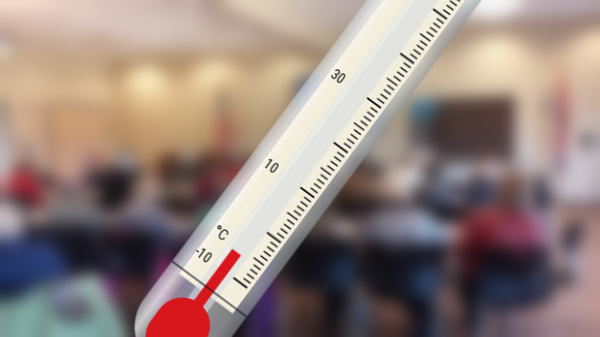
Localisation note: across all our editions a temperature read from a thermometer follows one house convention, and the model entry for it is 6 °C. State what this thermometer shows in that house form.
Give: -6 °C
